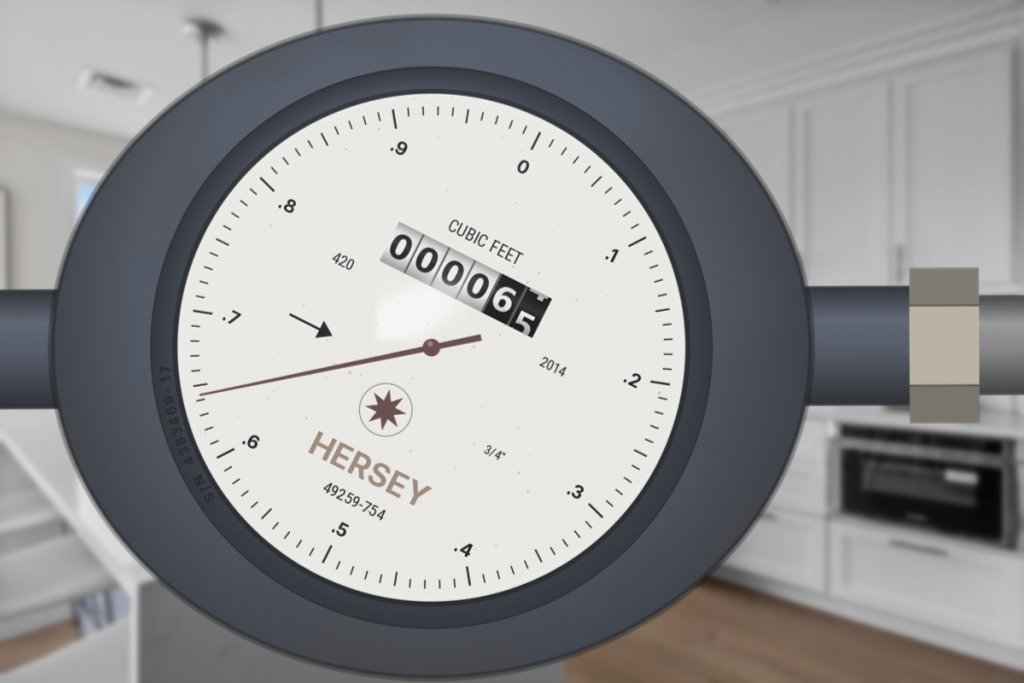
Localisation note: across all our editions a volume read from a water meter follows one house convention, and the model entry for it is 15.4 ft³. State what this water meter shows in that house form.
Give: 64.64 ft³
